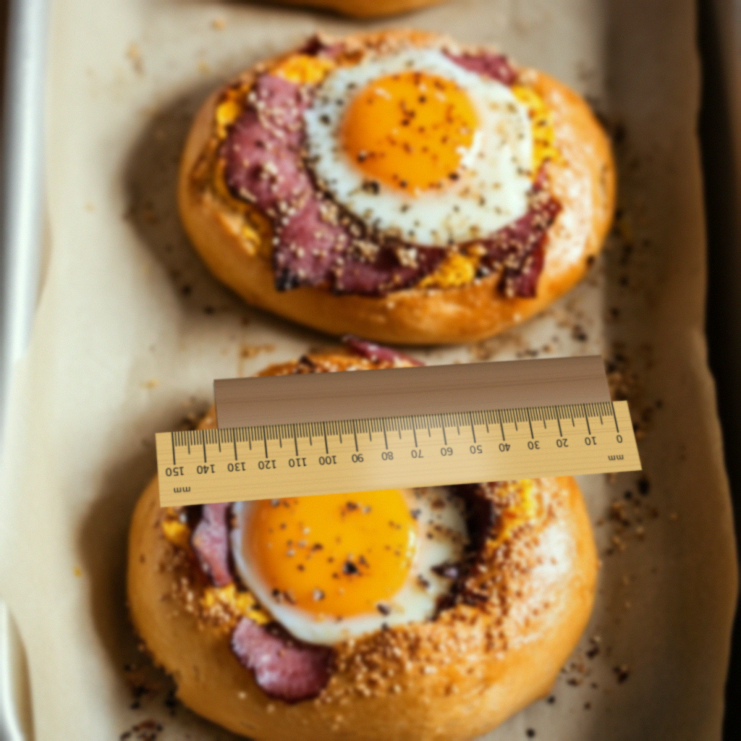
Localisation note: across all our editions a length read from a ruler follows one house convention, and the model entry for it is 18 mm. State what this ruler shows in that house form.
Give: 135 mm
